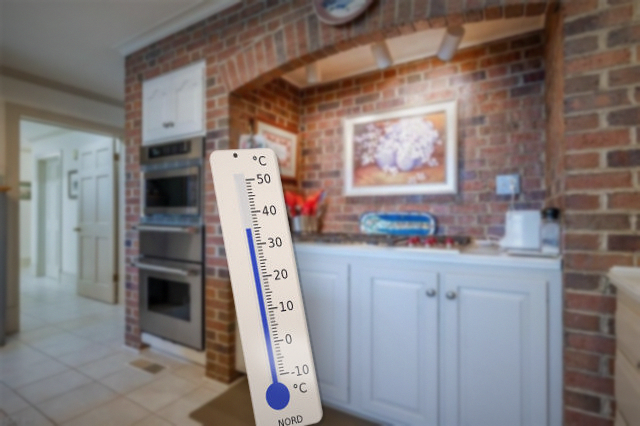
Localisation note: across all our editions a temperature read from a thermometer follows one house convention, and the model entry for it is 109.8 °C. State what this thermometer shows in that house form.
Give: 35 °C
